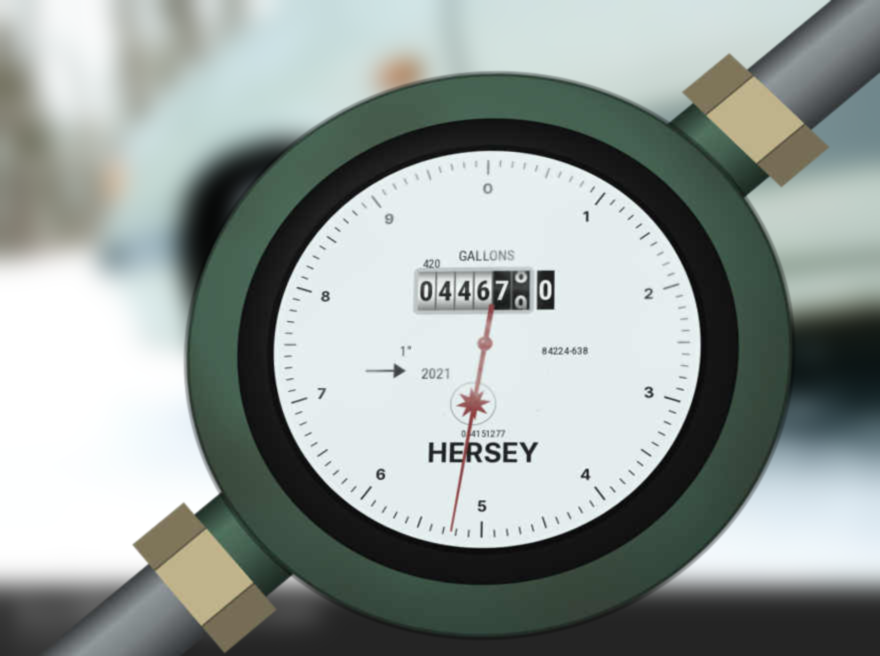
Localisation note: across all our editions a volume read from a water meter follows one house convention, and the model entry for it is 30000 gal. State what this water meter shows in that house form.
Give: 446785.2 gal
